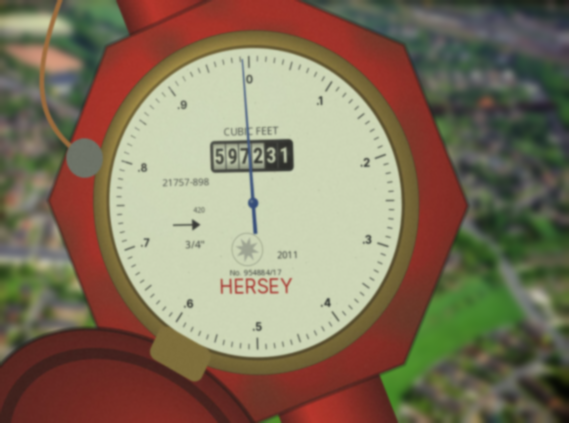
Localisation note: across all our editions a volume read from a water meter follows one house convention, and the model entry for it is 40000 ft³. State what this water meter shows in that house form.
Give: 597230.99 ft³
